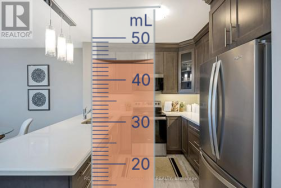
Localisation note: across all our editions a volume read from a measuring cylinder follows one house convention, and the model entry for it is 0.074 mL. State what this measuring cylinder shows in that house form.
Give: 44 mL
